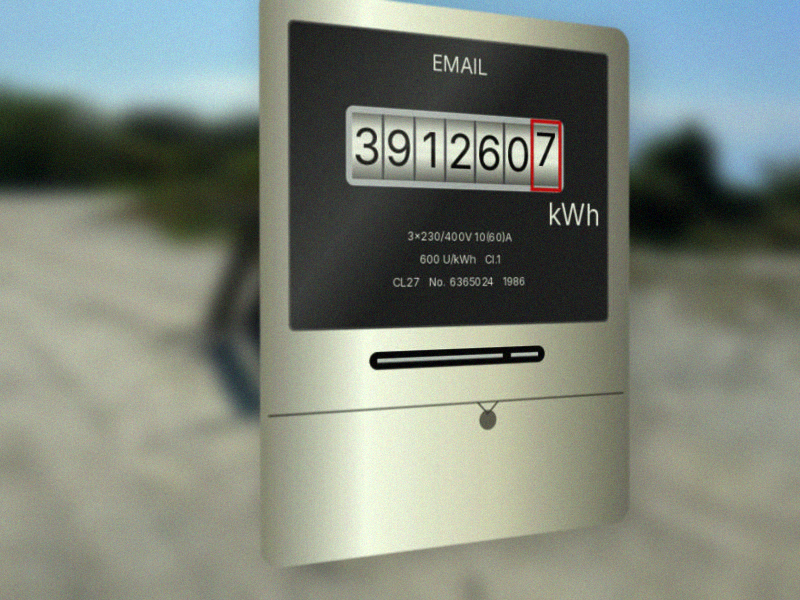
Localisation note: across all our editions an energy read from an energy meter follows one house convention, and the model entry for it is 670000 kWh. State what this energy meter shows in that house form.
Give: 391260.7 kWh
